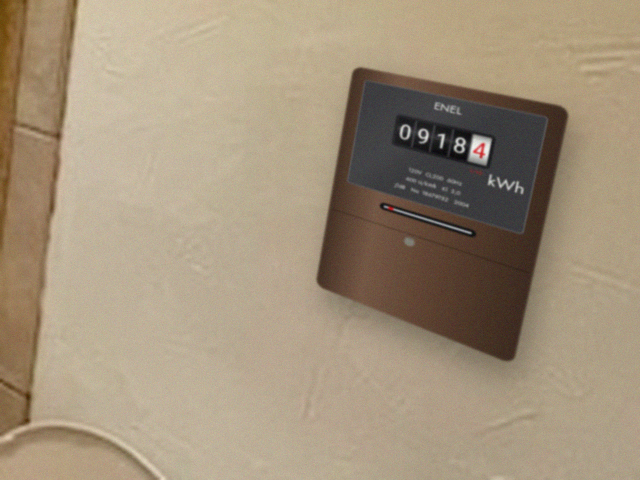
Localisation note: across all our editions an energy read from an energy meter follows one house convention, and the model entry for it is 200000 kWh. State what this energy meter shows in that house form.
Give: 918.4 kWh
